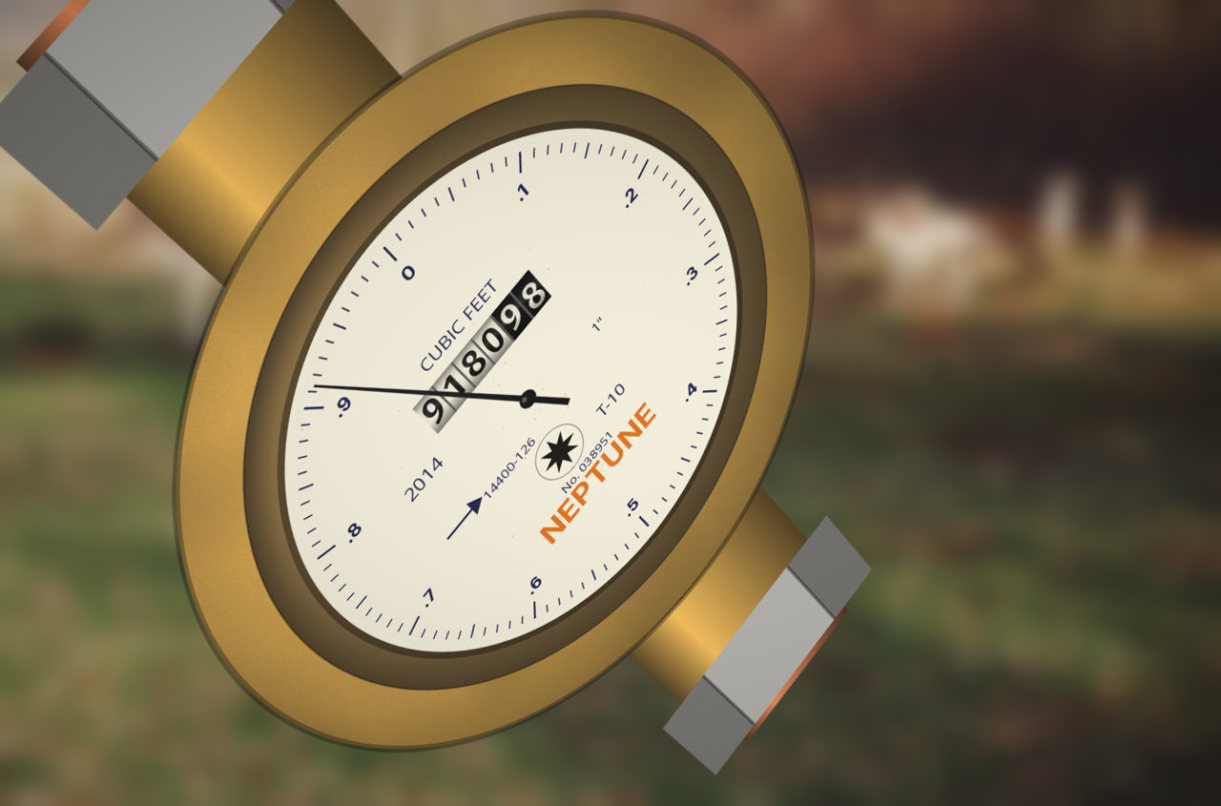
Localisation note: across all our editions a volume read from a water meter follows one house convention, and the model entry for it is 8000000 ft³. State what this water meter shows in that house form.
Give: 918097.91 ft³
